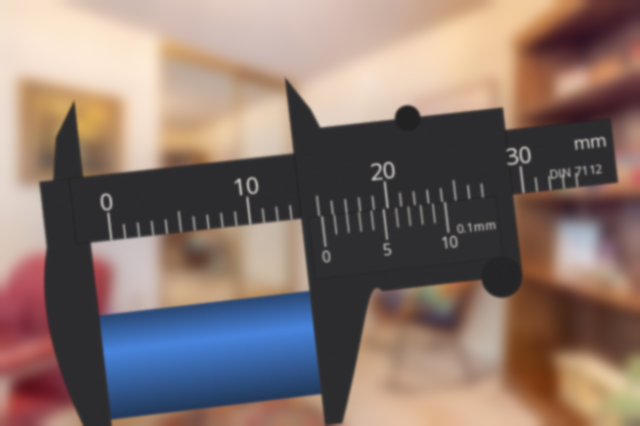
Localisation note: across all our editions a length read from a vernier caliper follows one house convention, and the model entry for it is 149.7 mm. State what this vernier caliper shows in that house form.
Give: 15.2 mm
